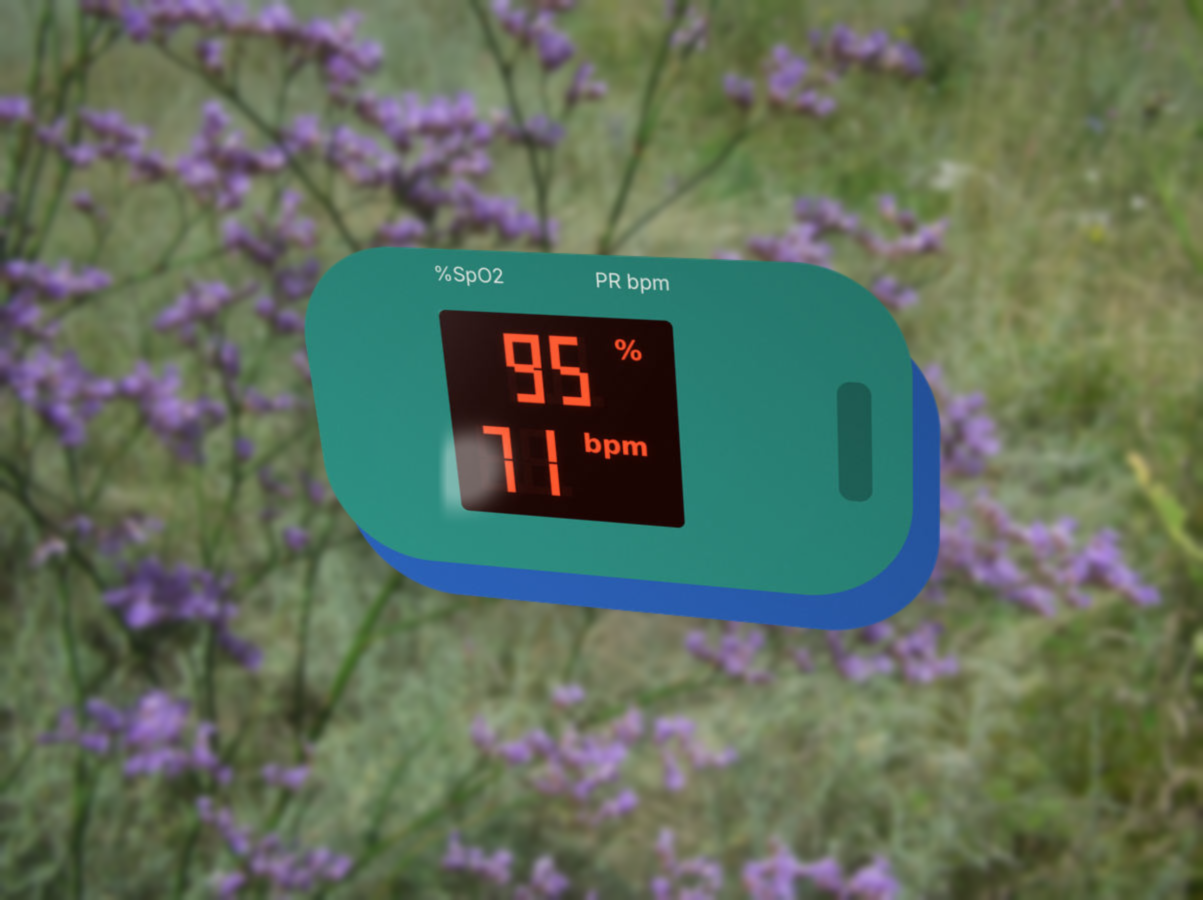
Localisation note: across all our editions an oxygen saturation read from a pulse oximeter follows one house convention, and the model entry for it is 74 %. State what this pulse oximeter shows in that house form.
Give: 95 %
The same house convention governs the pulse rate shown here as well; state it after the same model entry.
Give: 71 bpm
